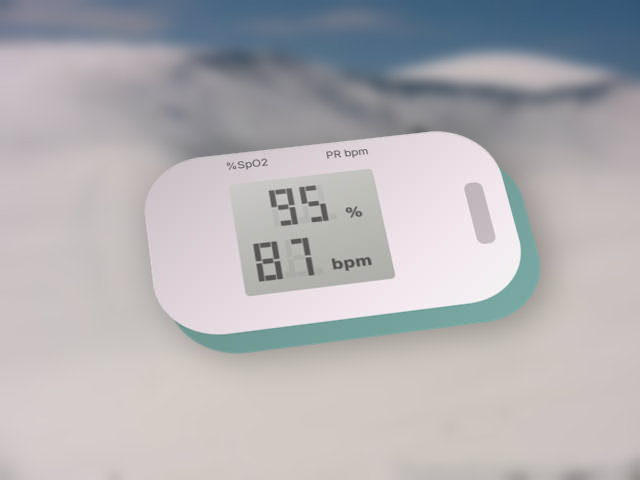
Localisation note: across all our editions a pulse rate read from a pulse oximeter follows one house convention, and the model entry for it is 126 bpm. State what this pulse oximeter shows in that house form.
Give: 87 bpm
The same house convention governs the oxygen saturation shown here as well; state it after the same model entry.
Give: 95 %
